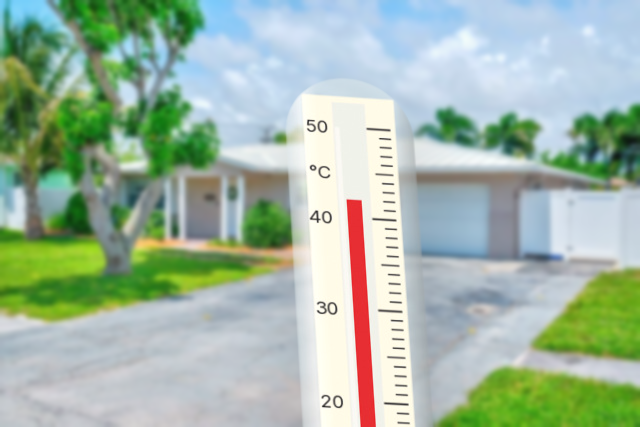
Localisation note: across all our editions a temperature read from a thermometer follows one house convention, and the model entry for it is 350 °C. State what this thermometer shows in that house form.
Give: 42 °C
